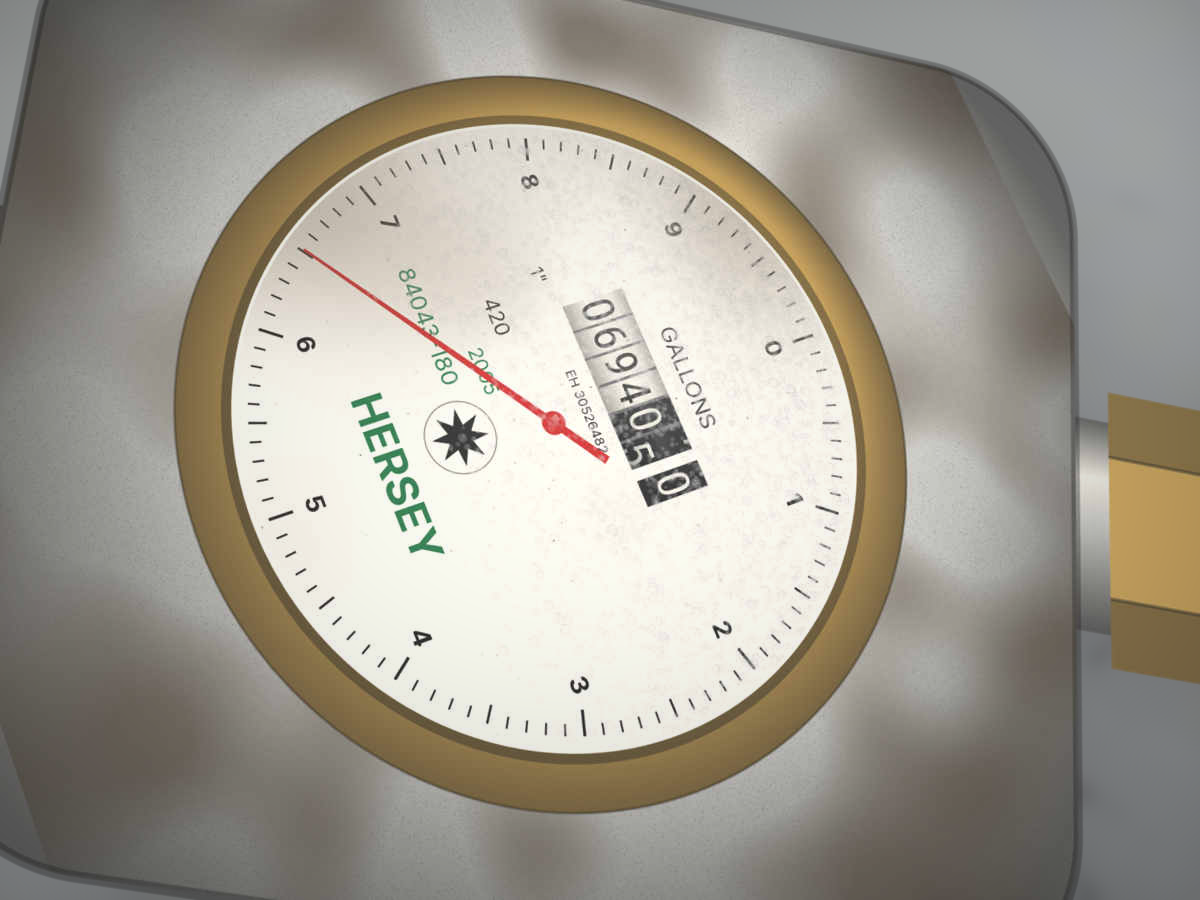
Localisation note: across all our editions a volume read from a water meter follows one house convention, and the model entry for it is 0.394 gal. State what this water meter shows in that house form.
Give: 694046.5 gal
